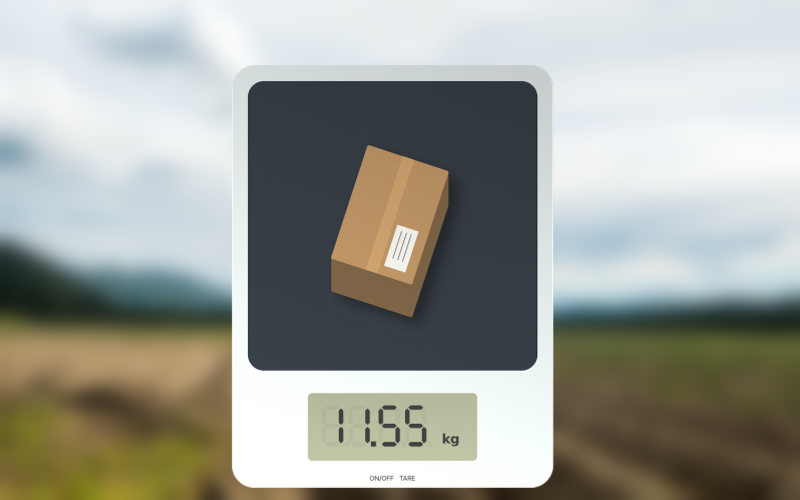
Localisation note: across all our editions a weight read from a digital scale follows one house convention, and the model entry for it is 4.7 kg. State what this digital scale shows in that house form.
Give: 11.55 kg
